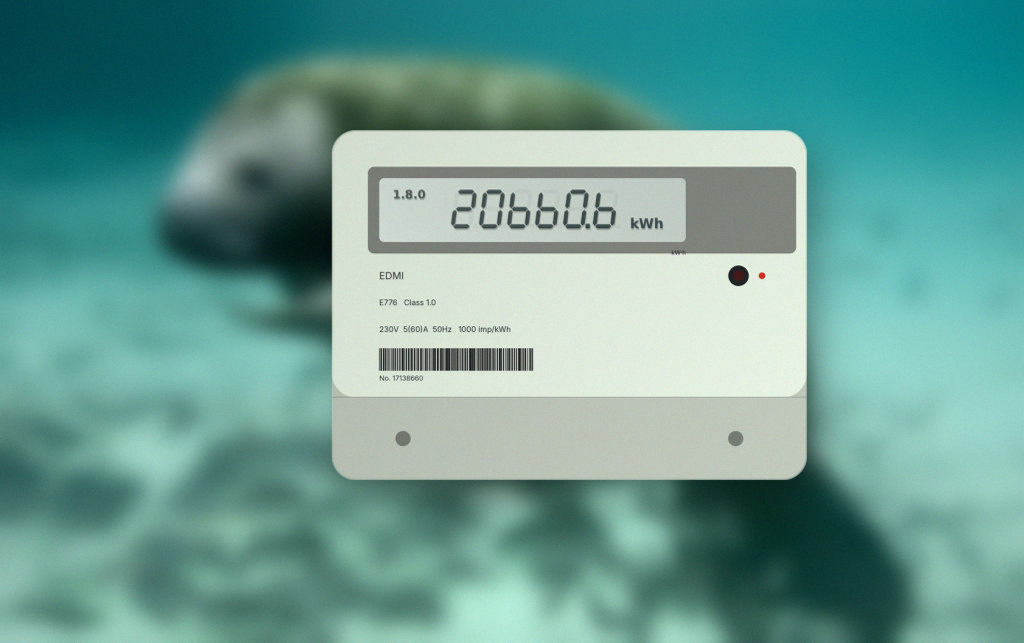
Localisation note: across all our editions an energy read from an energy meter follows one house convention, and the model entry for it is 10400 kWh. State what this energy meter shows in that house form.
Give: 20660.6 kWh
